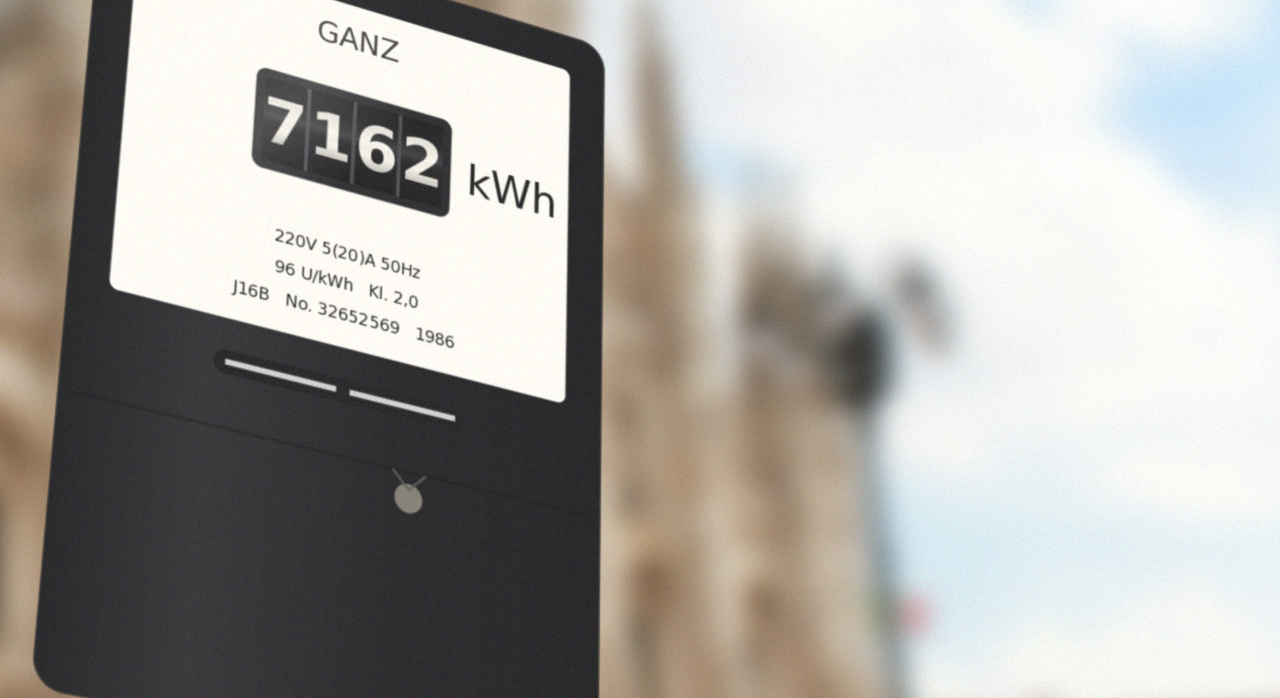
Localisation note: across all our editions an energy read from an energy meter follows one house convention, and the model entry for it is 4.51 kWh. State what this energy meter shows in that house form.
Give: 7162 kWh
